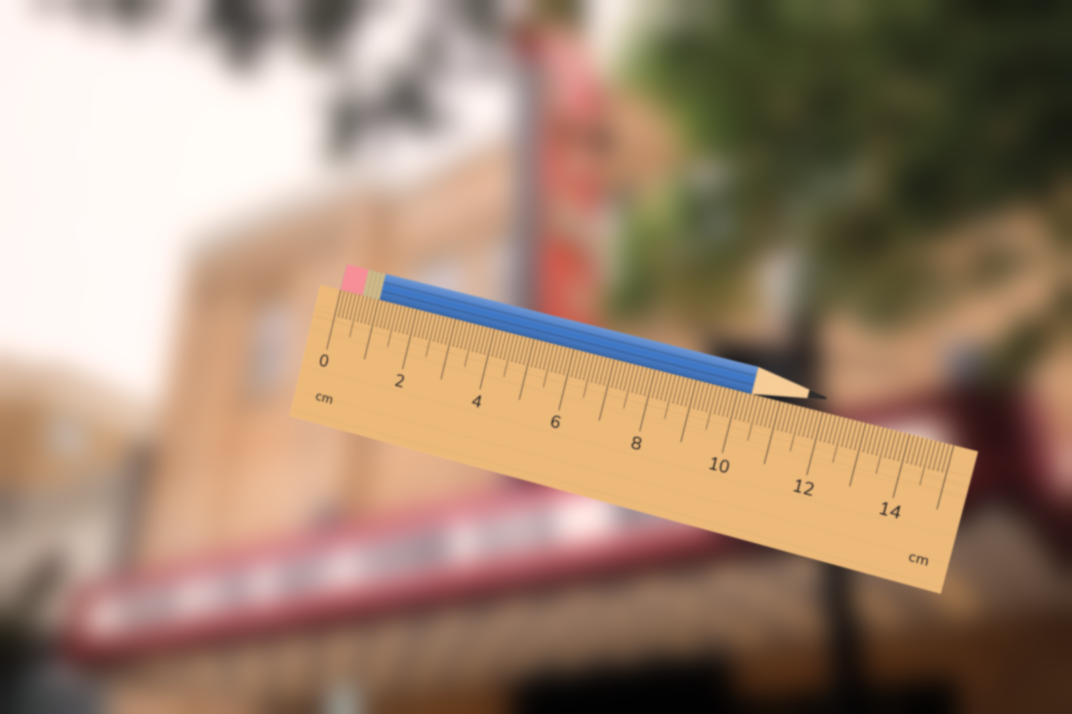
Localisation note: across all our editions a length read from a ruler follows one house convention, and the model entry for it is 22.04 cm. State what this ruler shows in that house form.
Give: 12 cm
